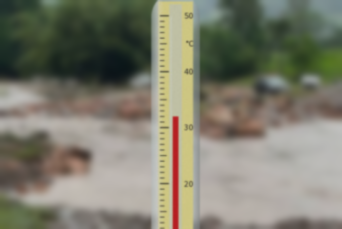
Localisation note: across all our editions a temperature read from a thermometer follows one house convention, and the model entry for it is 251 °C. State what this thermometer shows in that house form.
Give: 32 °C
